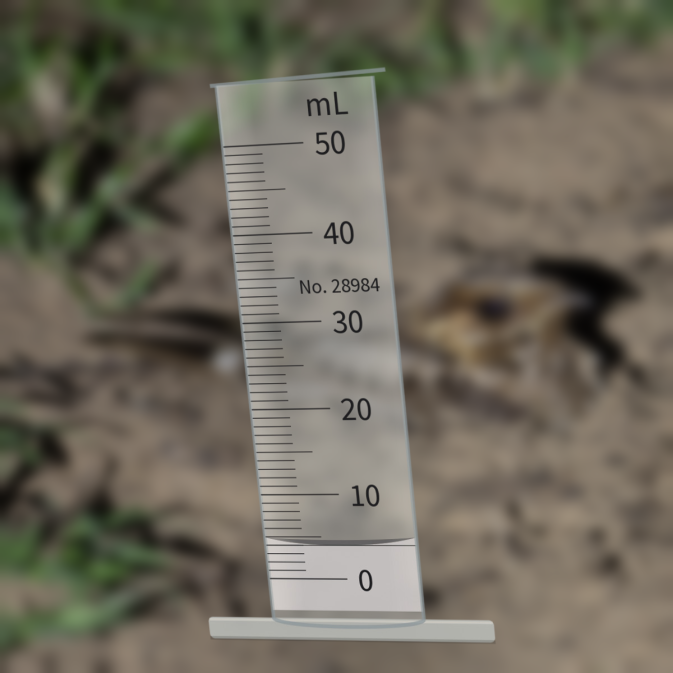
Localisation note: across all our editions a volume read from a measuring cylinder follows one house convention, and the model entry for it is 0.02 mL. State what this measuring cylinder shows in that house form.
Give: 4 mL
